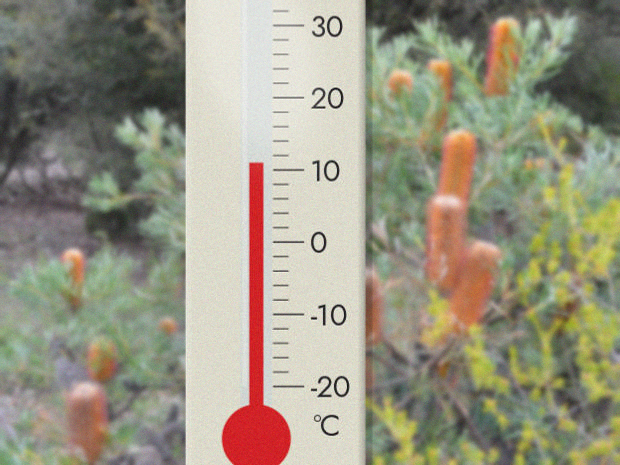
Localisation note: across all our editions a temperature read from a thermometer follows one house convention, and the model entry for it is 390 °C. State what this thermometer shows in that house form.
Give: 11 °C
